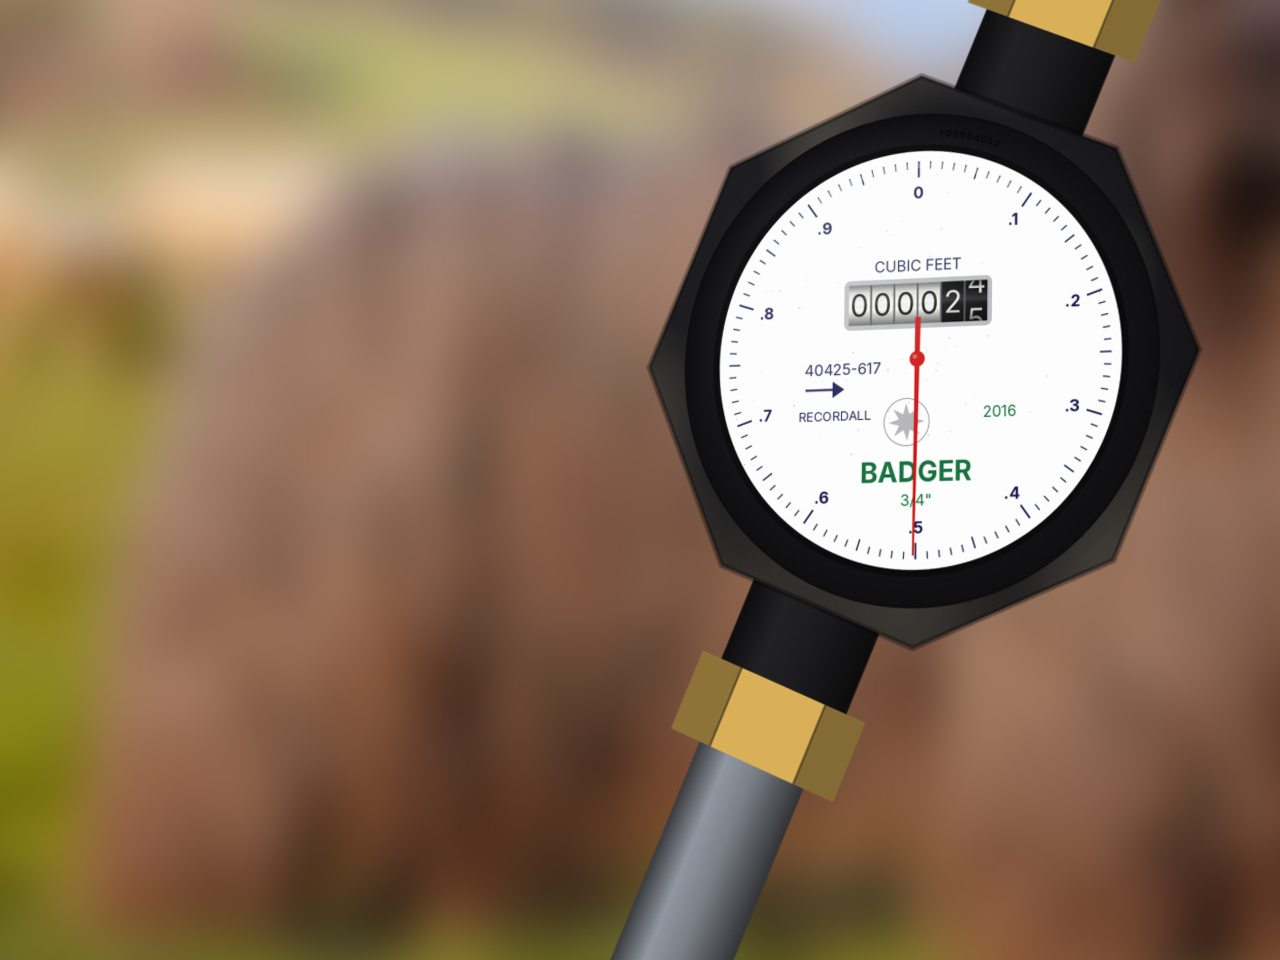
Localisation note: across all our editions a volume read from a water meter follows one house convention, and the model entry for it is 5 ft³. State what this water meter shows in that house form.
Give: 24.50 ft³
